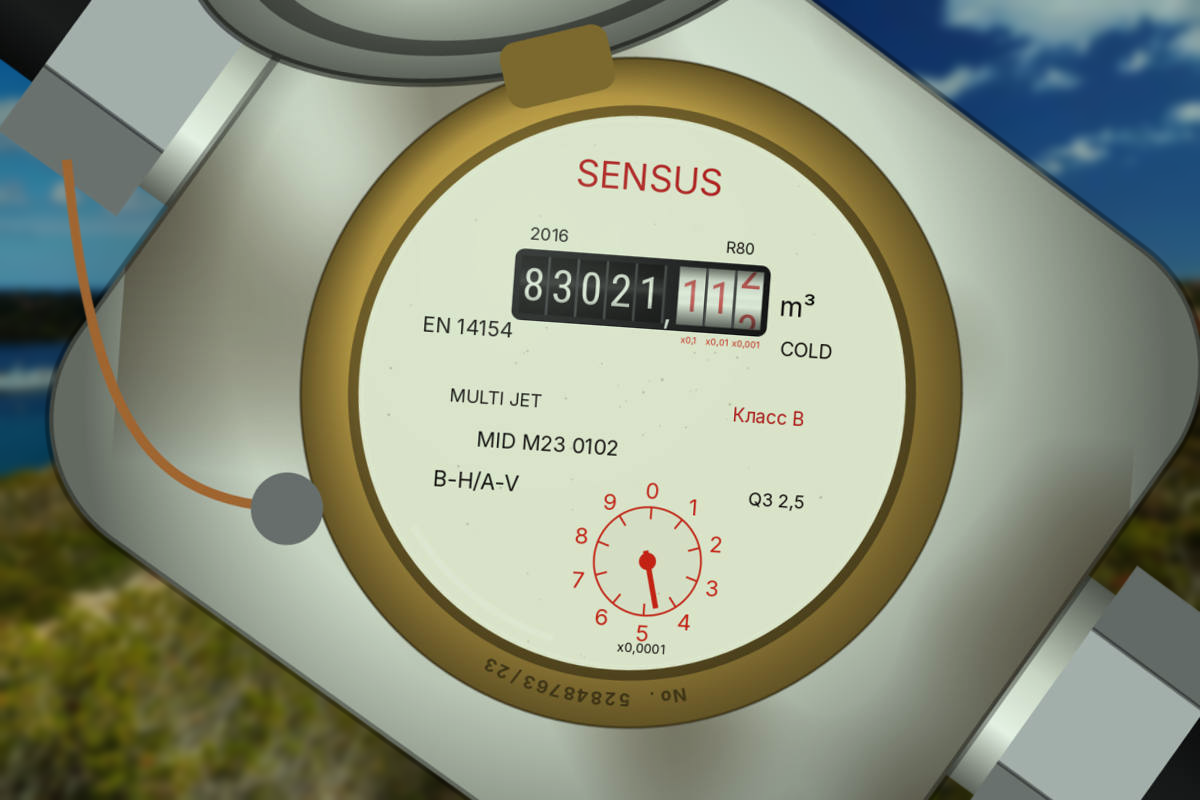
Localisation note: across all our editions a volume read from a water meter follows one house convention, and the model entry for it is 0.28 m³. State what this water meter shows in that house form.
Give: 83021.1124 m³
